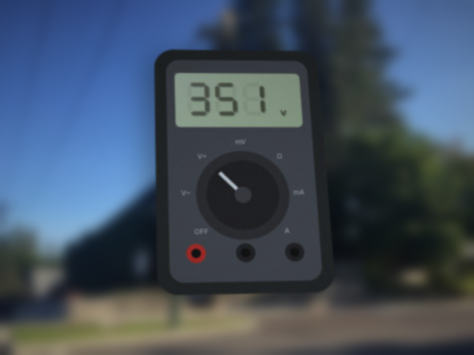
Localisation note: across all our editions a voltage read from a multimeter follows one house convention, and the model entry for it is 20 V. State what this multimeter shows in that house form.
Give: 351 V
